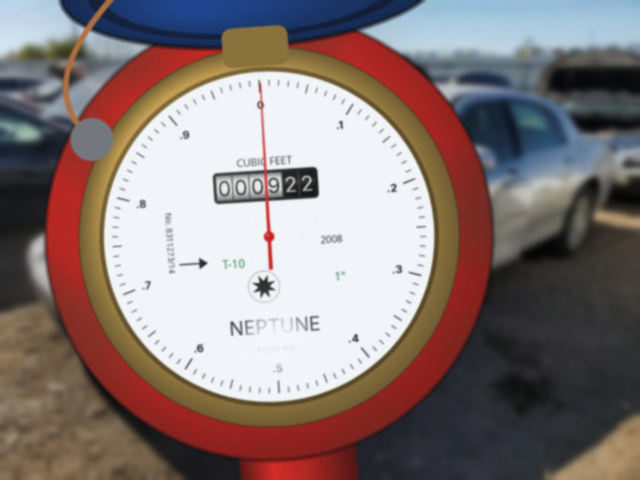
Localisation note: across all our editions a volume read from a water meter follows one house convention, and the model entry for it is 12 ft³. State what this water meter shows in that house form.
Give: 922.00 ft³
